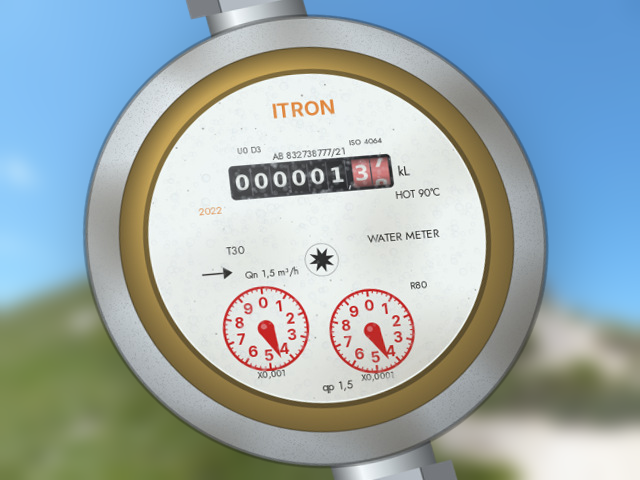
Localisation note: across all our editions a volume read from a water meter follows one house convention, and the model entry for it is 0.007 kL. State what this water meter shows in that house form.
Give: 1.3744 kL
